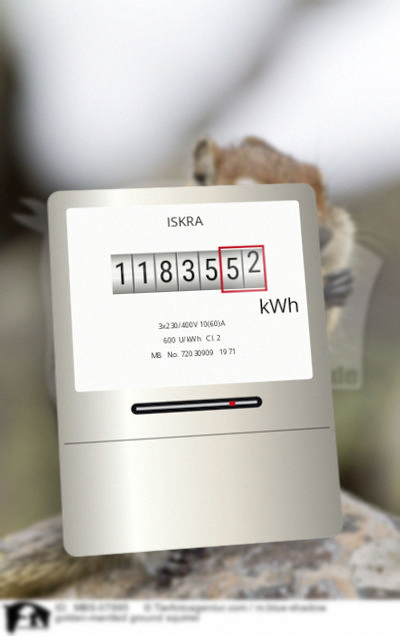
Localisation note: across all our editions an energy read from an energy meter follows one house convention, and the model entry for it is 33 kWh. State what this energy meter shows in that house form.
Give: 11835.52 kWh
